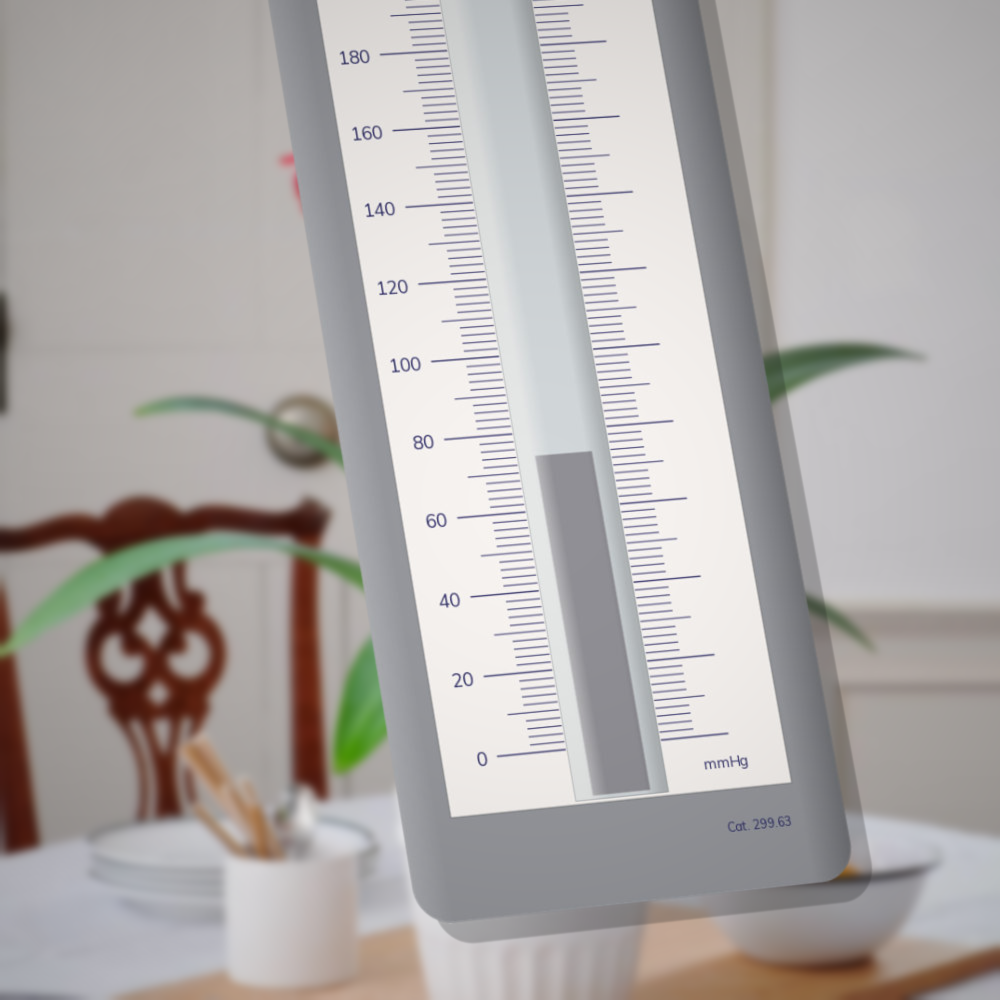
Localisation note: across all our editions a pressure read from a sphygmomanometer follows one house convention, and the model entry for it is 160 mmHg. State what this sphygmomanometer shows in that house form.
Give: 74 mmHg
